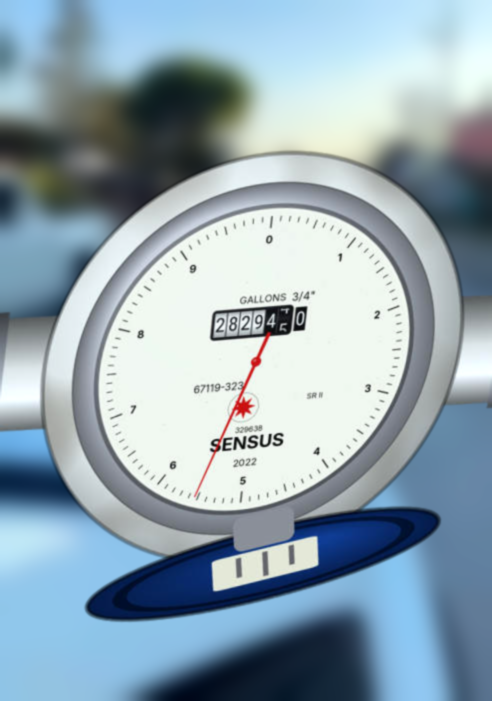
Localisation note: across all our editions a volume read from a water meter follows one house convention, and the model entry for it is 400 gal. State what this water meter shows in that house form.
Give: 2829445.5 gal
